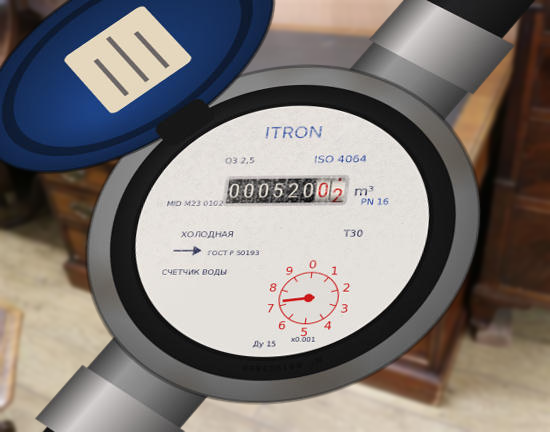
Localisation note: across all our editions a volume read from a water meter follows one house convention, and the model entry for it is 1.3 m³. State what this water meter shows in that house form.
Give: 520.017 m³
